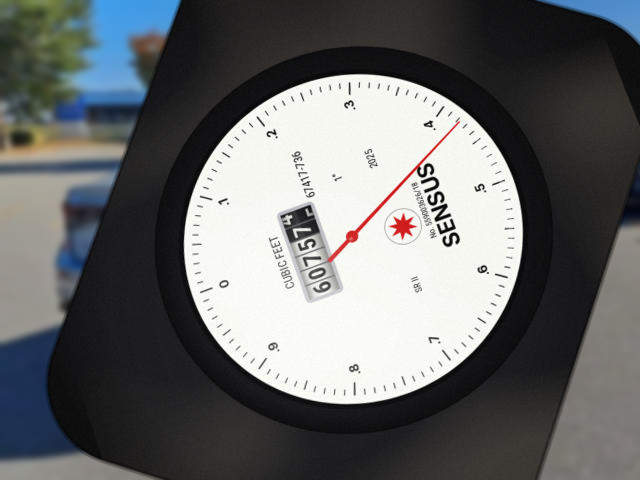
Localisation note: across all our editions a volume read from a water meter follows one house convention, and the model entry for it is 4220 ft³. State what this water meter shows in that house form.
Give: 607574.42 ft³
